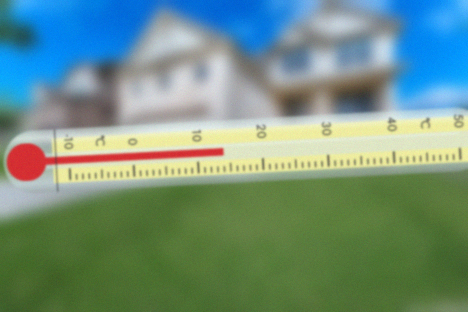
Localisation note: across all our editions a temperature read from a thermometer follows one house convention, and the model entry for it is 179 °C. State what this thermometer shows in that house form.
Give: 14 °C
